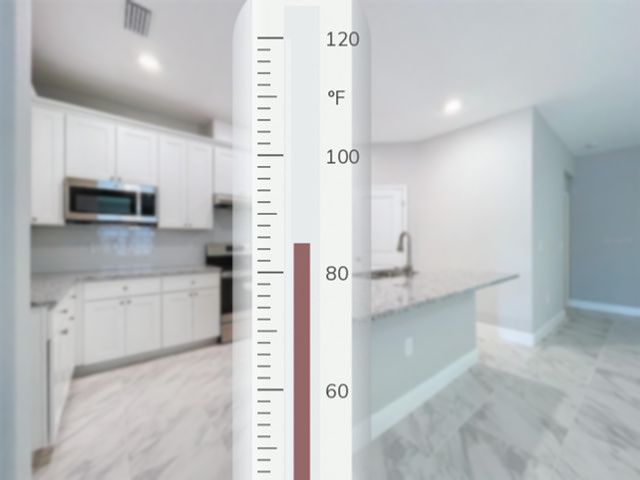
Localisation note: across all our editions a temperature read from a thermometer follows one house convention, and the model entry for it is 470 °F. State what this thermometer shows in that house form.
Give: 85 °F
